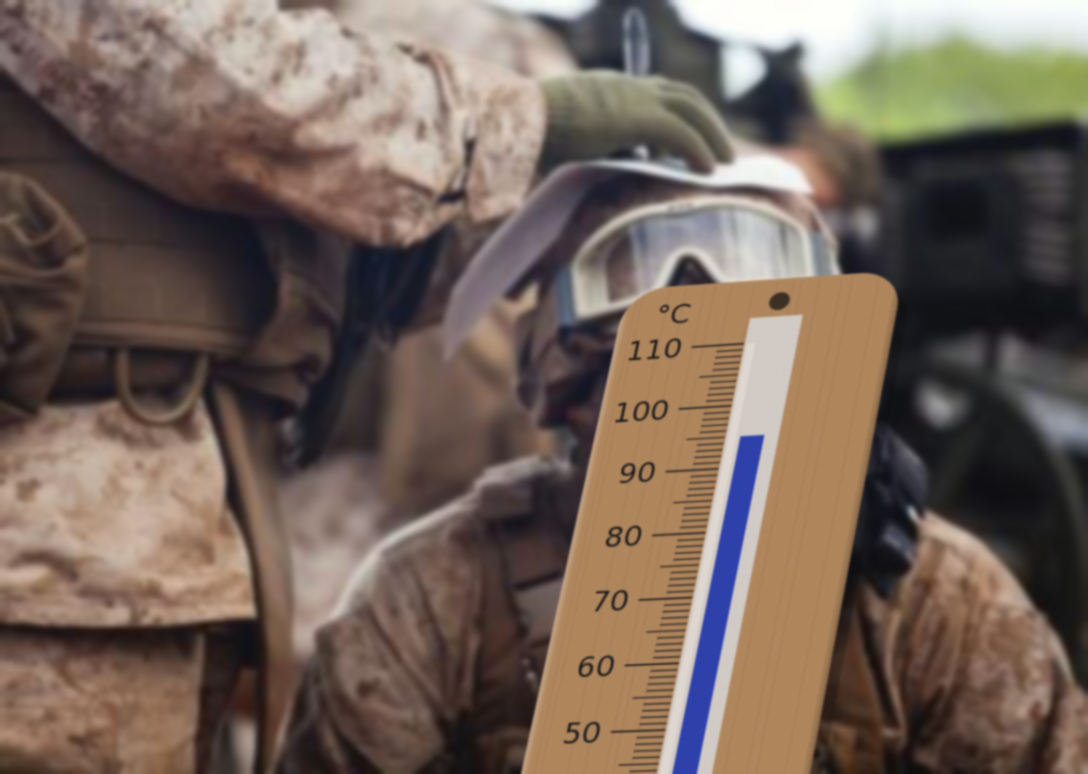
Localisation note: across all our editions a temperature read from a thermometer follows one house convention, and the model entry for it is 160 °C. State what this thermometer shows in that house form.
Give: 95 °C
